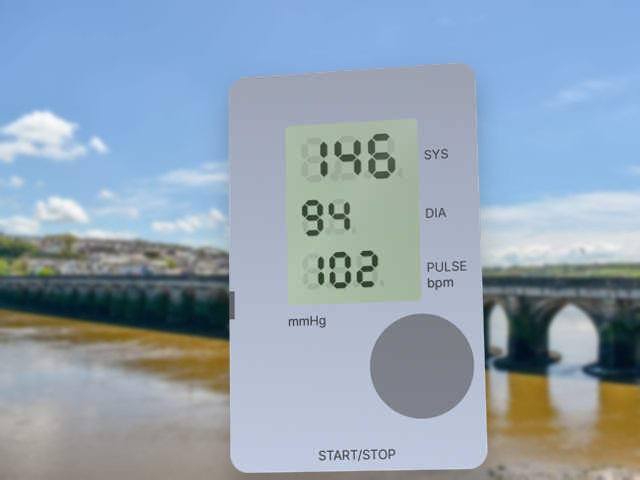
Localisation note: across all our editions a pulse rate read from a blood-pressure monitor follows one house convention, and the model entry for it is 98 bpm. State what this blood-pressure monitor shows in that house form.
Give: 102 bpm
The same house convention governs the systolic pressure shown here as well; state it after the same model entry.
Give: 146 mmHg
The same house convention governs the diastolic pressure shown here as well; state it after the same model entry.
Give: 94 mmHg
